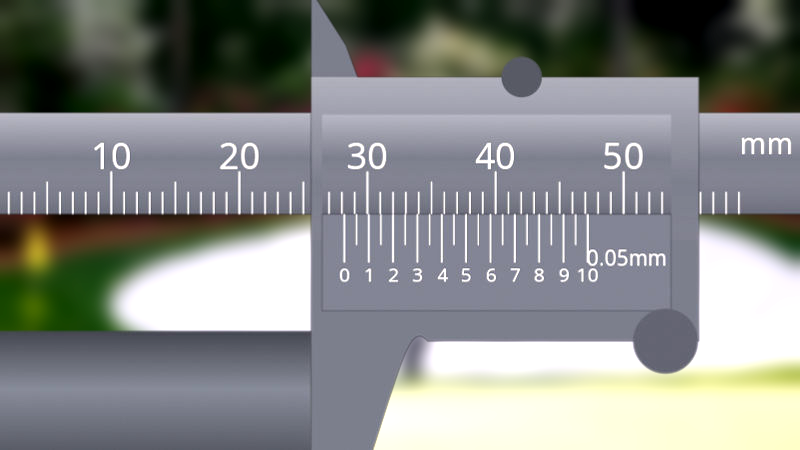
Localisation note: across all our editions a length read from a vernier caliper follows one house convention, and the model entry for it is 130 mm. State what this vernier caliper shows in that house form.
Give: 28.2 mm
